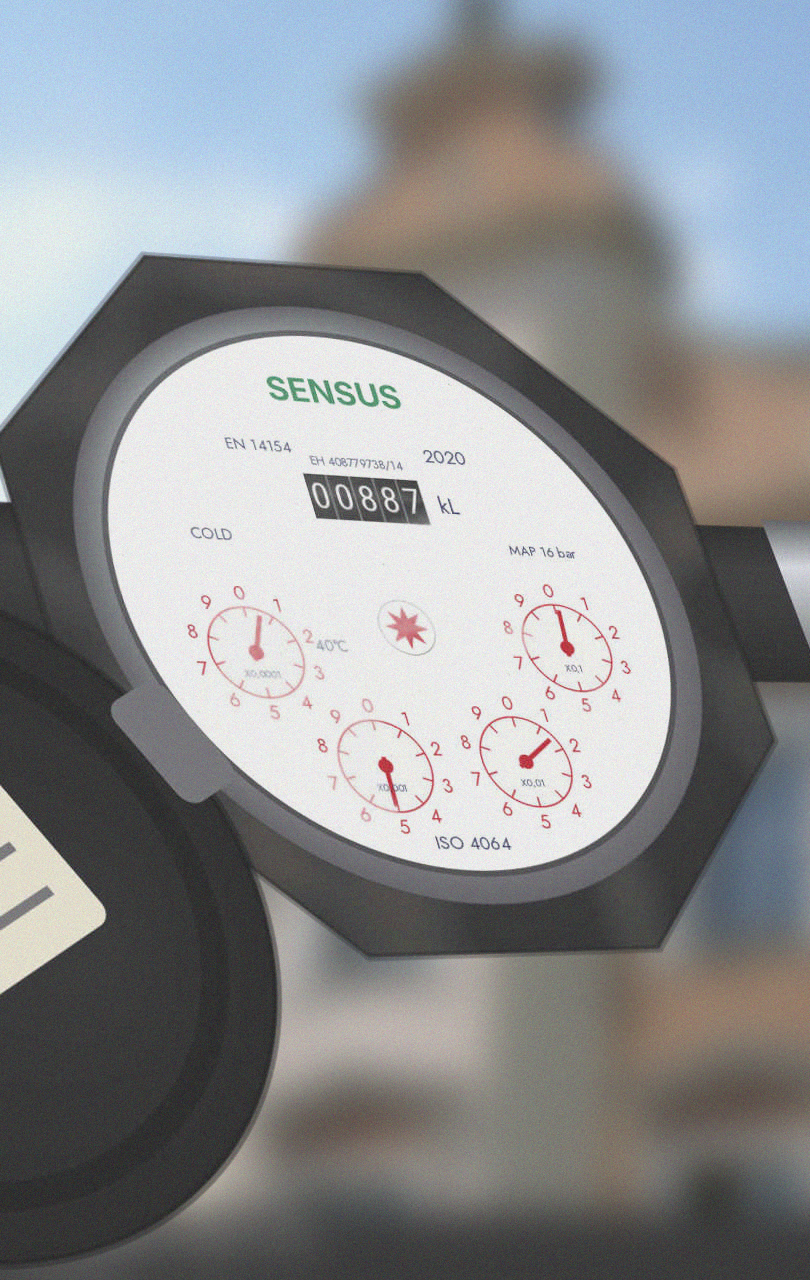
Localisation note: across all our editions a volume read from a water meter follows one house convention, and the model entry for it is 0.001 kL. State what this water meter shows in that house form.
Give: 887.0150 kL
